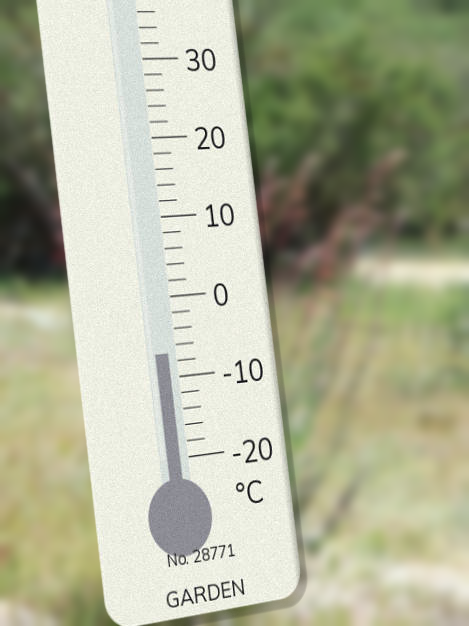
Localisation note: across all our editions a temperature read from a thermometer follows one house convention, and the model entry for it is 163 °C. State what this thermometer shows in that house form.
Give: -7 °C
